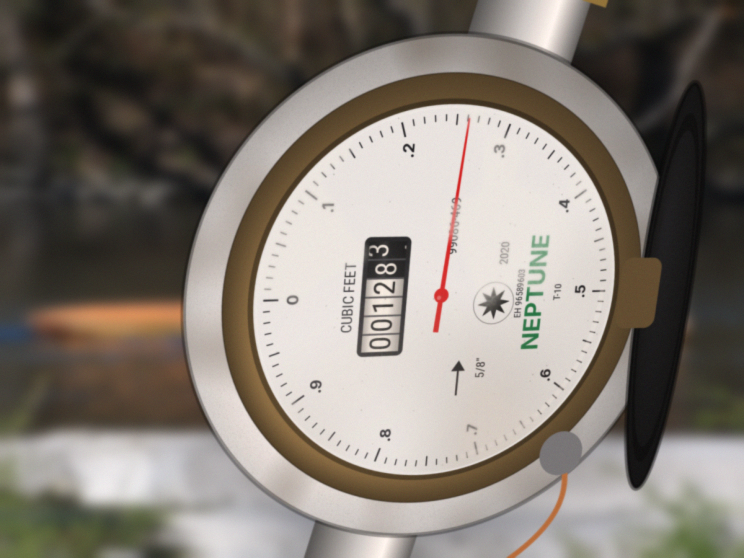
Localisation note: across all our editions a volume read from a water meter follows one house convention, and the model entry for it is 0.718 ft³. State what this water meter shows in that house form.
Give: 1283.26 ft³
